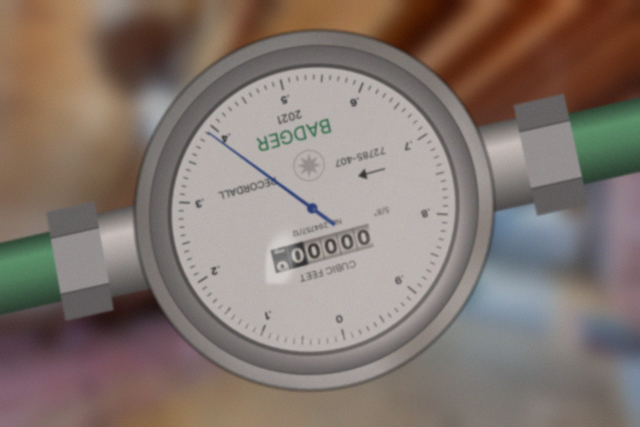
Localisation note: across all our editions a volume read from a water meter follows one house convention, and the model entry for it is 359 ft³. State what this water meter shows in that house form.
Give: 6.39 ft³
